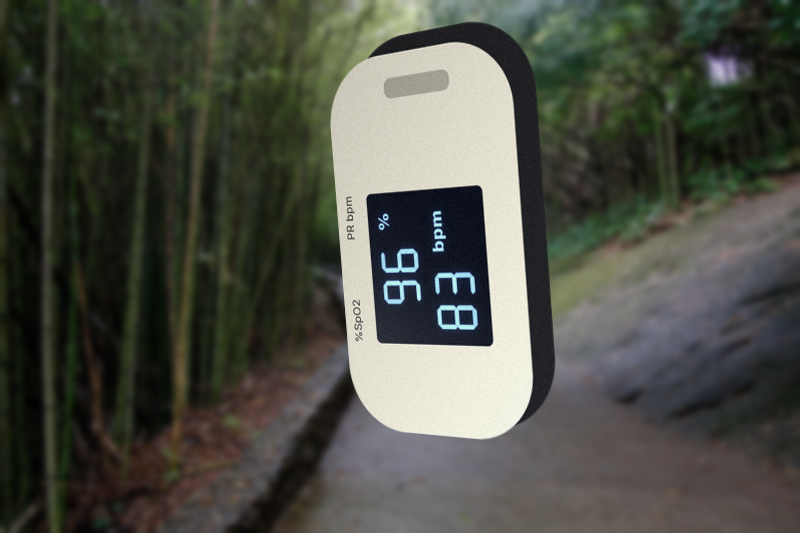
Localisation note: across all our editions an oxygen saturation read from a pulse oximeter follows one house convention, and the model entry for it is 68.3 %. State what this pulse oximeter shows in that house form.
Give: 96 %
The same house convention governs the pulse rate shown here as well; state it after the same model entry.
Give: 83 bpm
